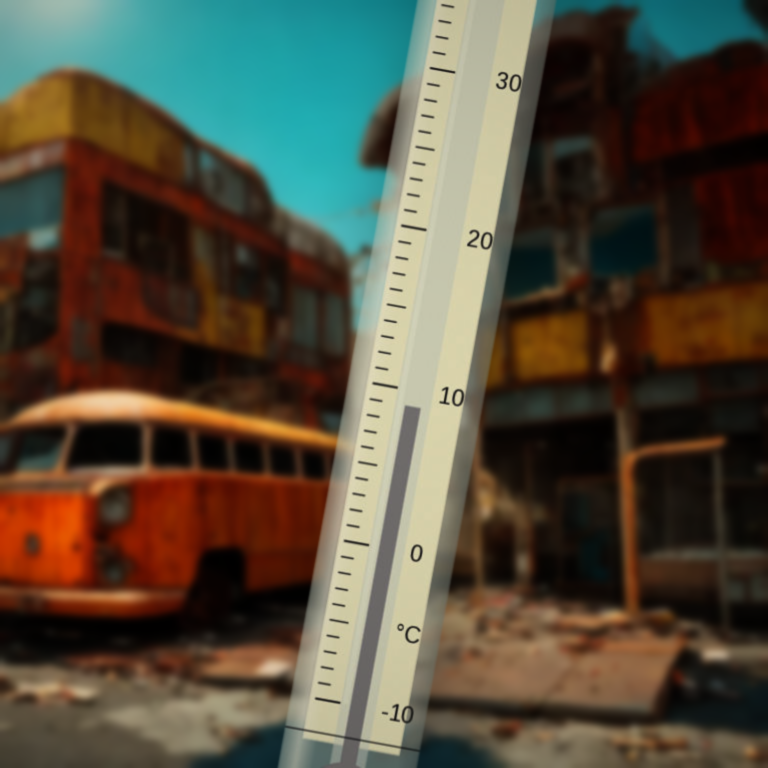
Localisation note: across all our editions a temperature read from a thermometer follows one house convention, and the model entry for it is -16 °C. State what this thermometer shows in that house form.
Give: 9 °C
